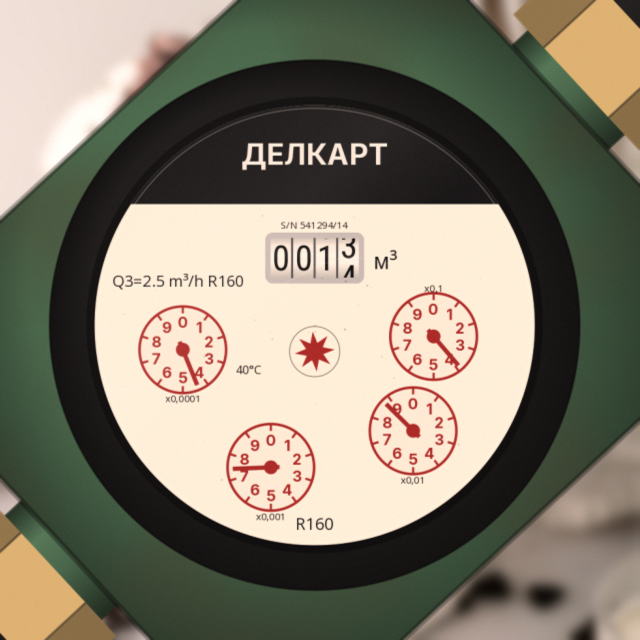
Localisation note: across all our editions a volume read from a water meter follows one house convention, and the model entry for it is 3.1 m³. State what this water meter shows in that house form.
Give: 13.3874 m³
